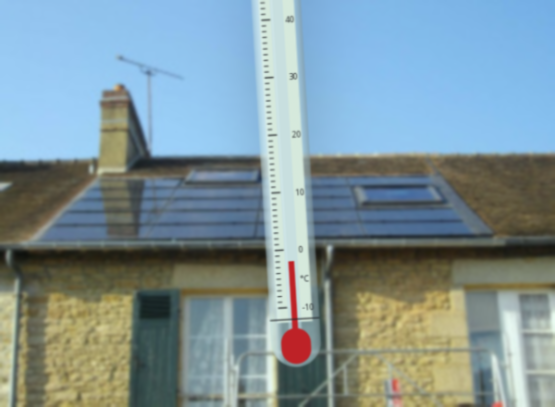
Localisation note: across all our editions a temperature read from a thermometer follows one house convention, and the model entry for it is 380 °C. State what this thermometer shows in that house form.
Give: -2 °C
